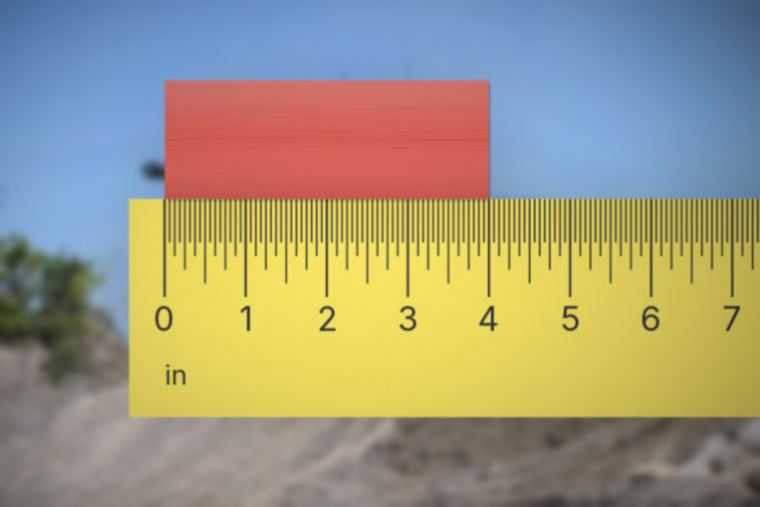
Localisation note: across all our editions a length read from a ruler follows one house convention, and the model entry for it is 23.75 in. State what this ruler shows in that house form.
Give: 4 in
